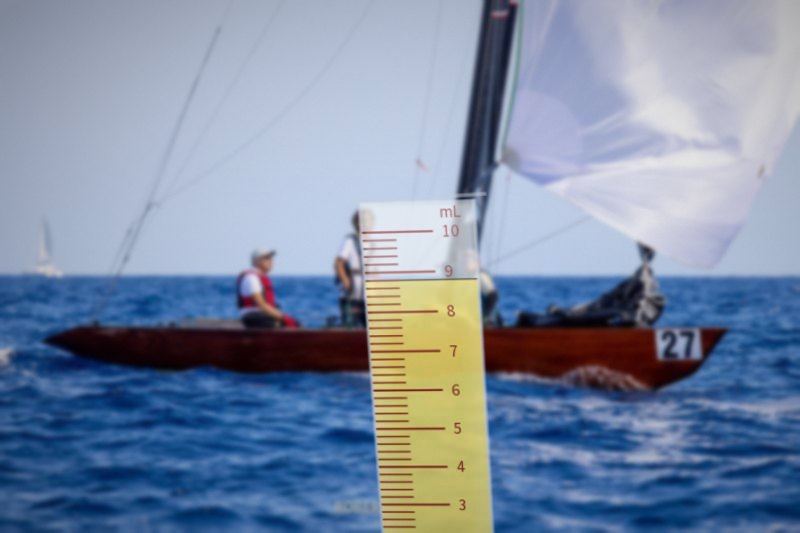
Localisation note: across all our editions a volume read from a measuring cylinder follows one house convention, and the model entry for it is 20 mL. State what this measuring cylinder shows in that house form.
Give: 8.8 mL
